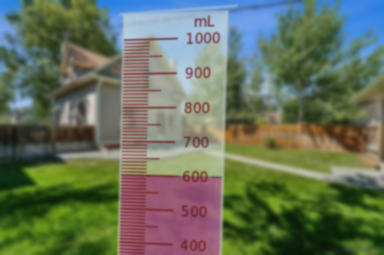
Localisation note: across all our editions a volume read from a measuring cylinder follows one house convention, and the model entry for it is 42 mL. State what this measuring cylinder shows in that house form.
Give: 600 mL
